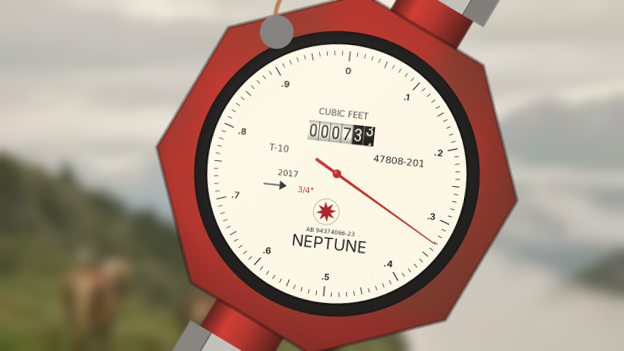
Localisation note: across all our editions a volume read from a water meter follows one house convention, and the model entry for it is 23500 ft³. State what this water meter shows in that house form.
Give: 733.33 ft³
